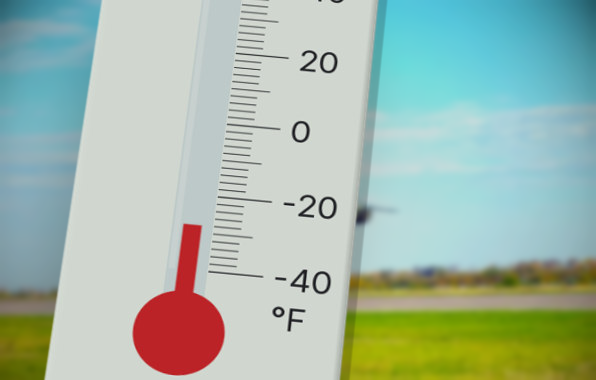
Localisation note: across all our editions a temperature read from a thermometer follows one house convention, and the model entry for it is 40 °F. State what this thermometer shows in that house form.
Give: -28 °F
